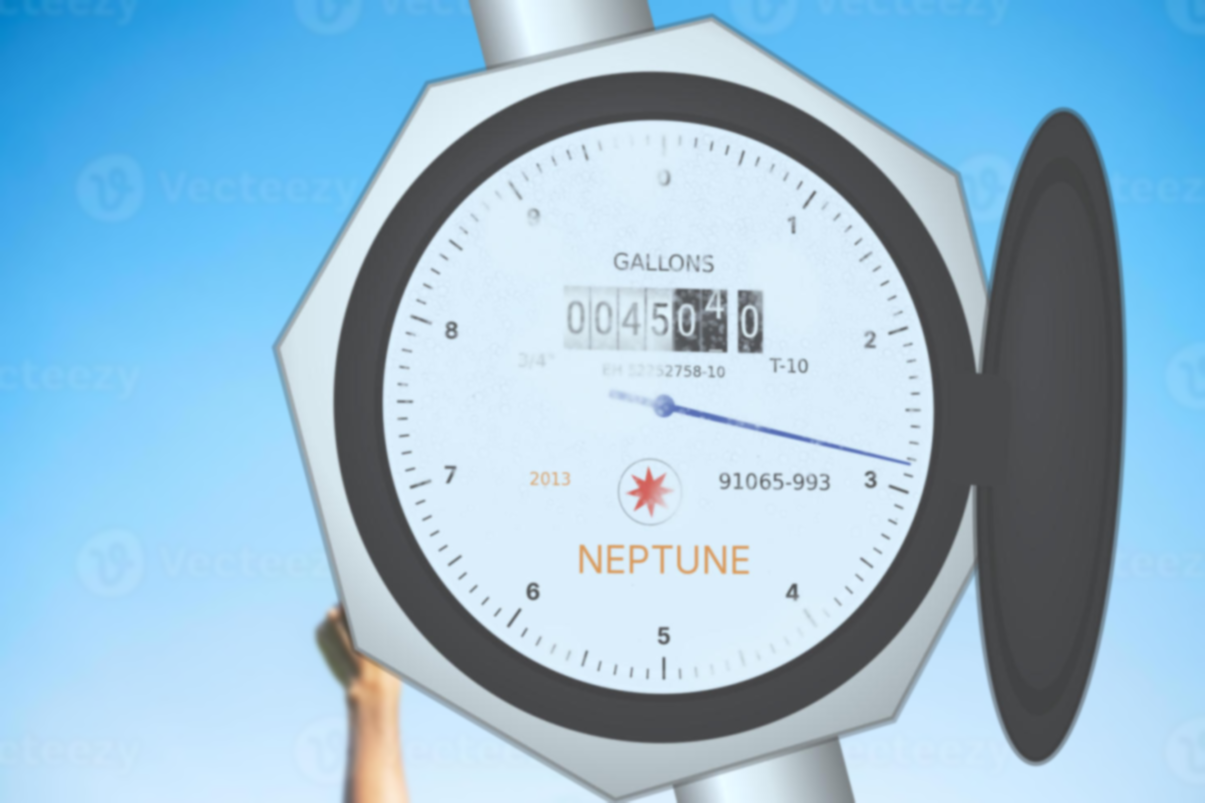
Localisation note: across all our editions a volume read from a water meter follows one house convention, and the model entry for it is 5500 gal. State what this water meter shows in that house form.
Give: 45042.8 gal
